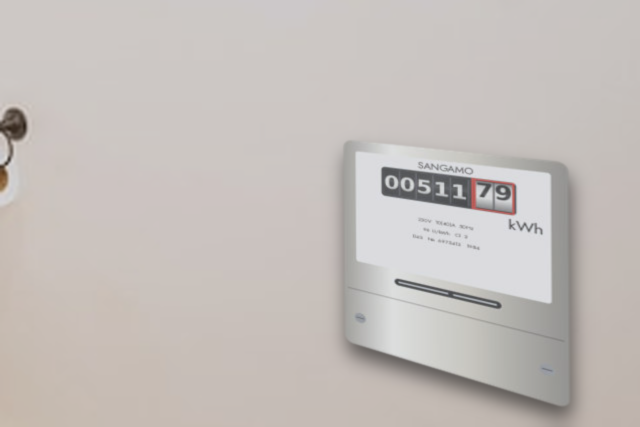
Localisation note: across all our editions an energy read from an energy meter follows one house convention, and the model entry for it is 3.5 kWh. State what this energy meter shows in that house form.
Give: 511.79 kWh
